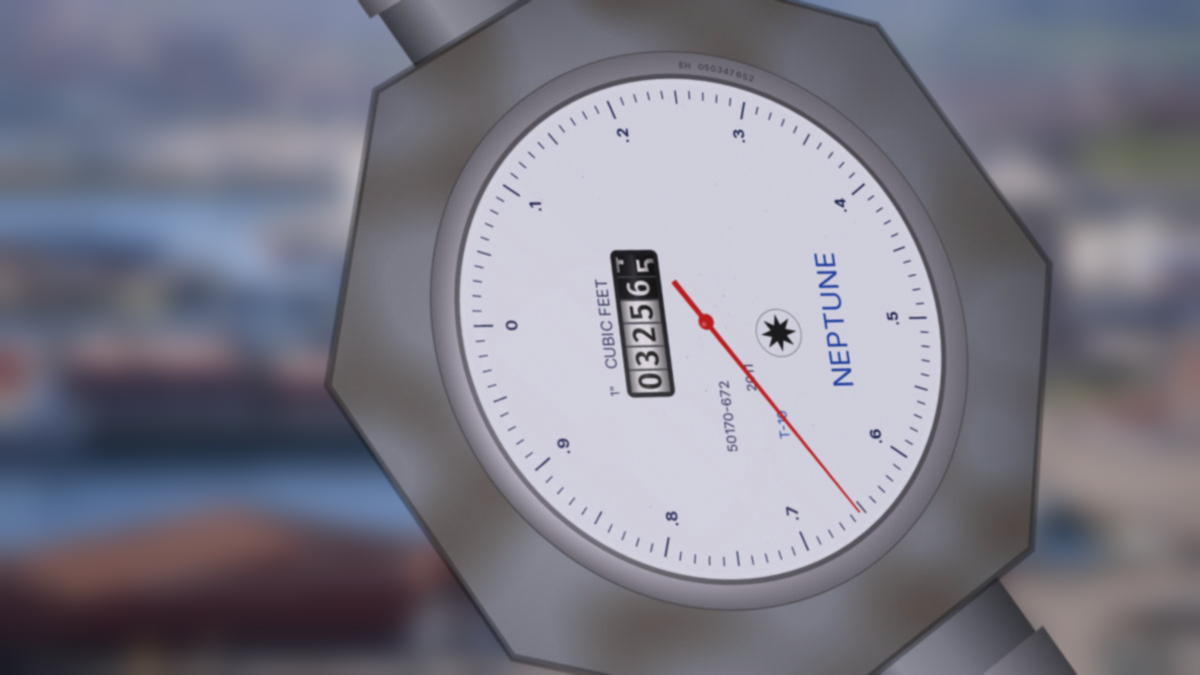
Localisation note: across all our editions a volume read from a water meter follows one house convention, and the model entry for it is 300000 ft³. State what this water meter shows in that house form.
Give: 32564.65 ft³
